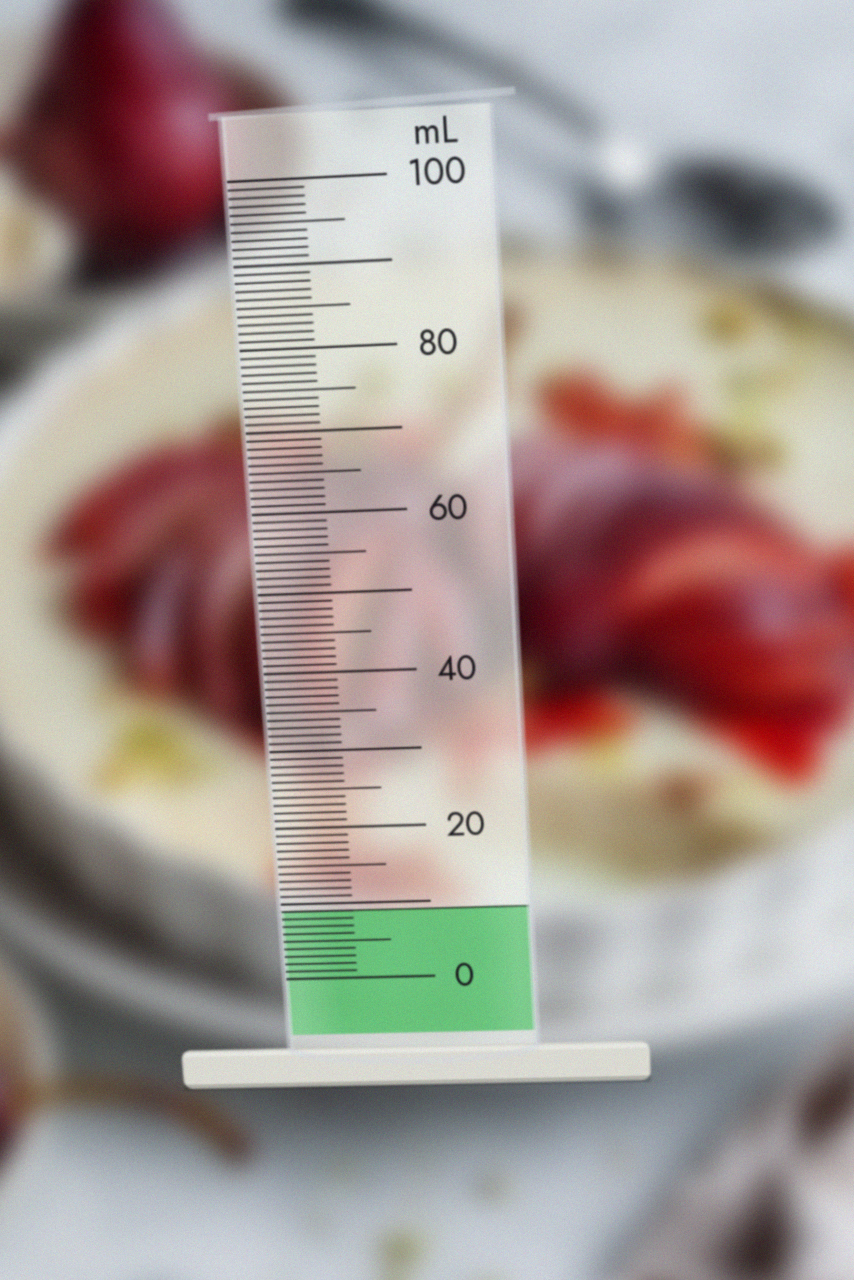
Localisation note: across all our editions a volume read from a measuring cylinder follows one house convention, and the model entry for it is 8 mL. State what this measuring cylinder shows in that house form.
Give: 9 mL
